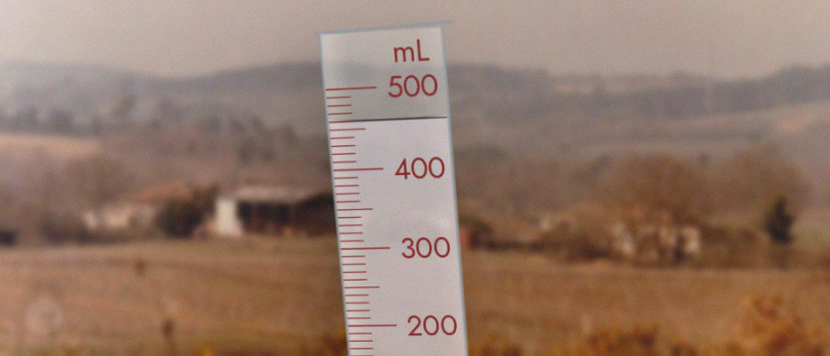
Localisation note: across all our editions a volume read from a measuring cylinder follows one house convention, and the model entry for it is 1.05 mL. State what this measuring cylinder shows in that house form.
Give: 460 mL
